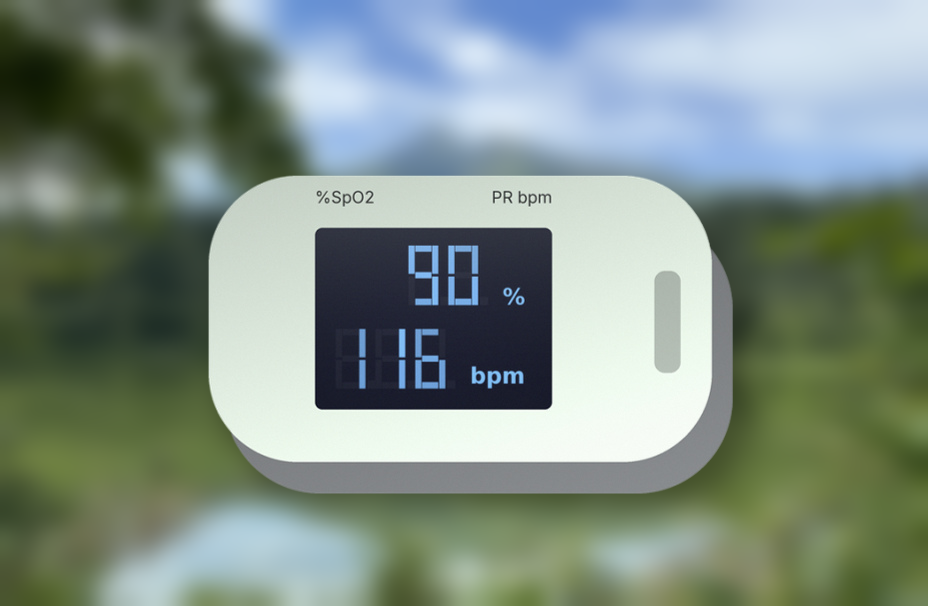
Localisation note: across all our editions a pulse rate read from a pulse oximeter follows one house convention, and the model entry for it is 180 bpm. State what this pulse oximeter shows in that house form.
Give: 116 bpm
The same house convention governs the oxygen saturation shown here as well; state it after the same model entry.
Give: 90 %
